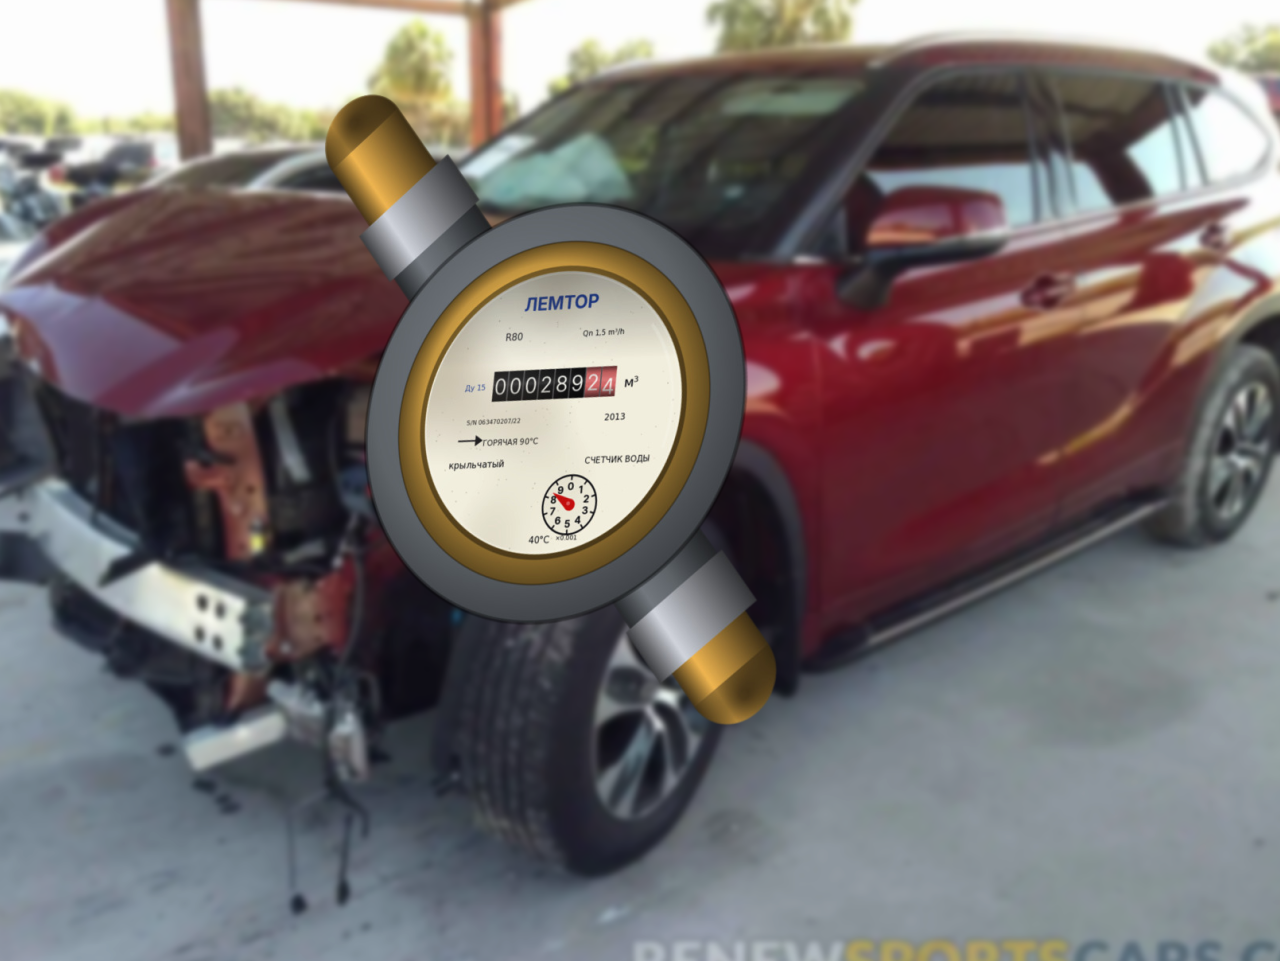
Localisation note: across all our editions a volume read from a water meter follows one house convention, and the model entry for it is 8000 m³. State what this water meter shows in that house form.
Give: 289.238 m³
